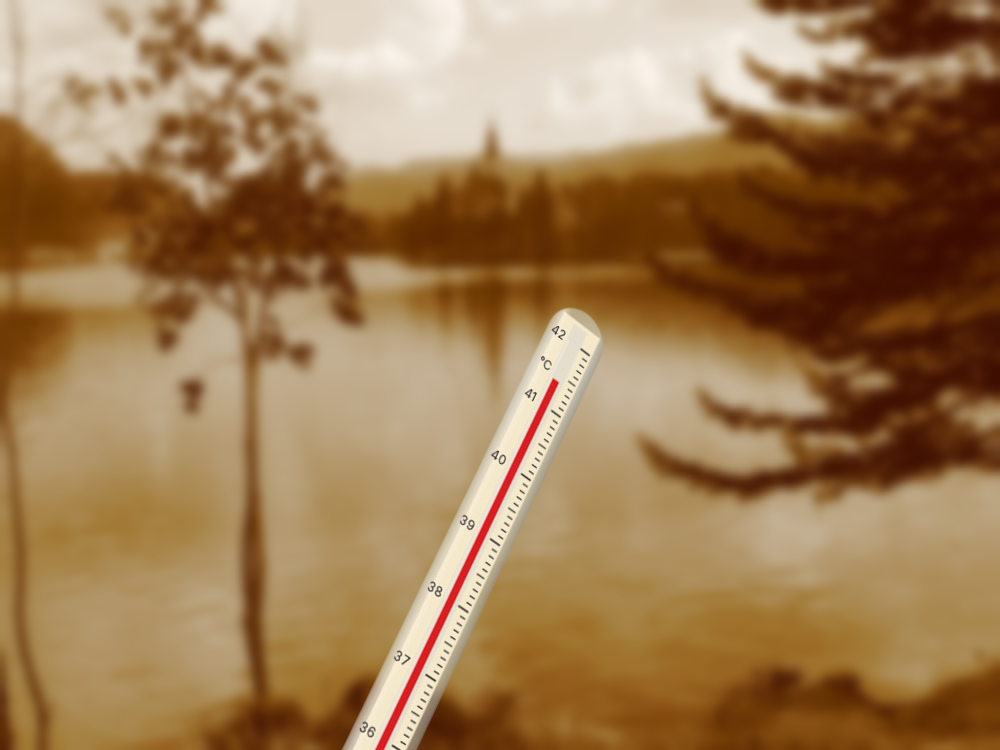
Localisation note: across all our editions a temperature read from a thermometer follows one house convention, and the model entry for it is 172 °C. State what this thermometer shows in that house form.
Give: 41.4 °C
